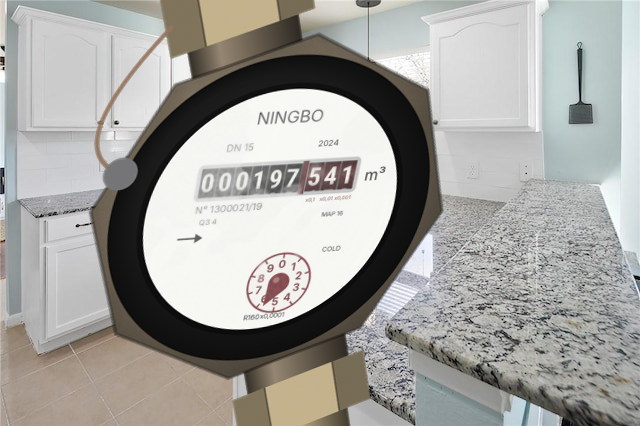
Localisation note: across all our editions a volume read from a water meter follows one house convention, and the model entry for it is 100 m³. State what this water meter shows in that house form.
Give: 197.5415 m³
